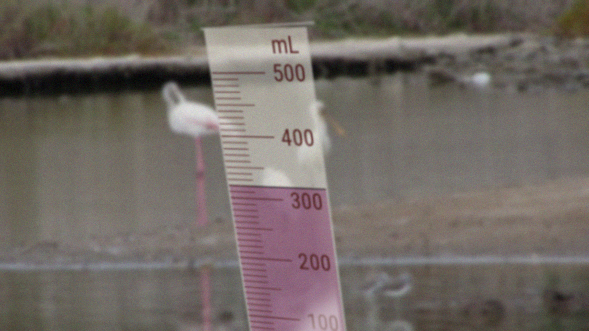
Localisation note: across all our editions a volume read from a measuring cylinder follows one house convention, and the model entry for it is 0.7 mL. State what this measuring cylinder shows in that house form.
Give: 320 mL
